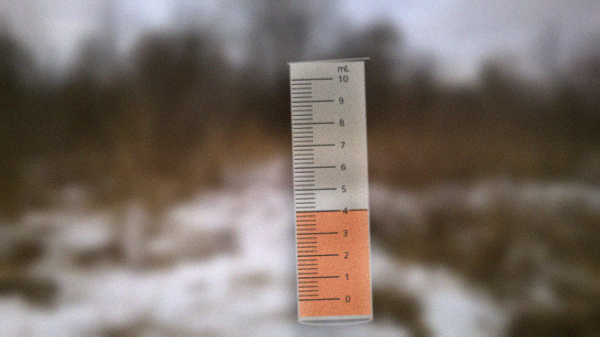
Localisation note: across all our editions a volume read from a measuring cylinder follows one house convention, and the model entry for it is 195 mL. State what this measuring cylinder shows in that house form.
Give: 4 mL
